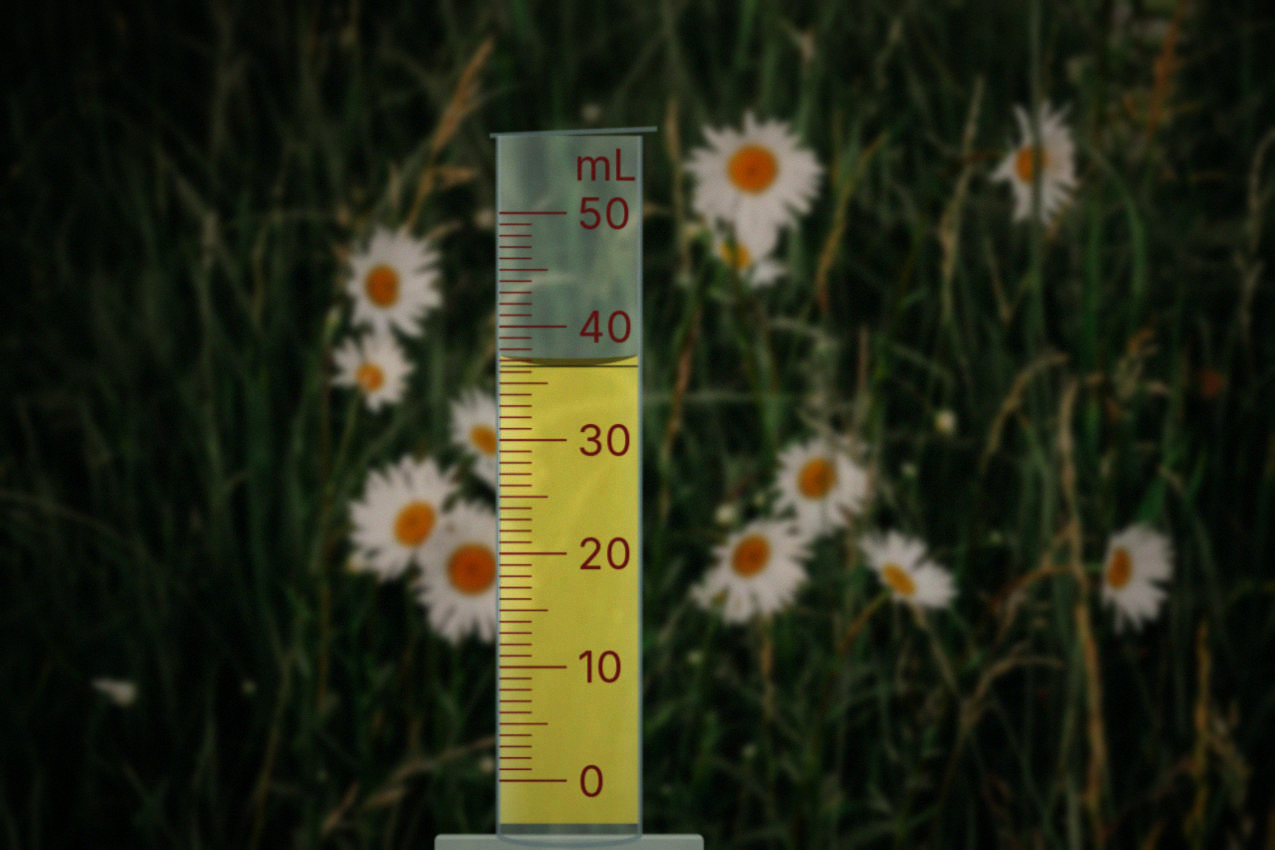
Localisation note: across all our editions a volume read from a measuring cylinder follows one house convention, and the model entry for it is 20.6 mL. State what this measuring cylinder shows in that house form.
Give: 36.5 mL
